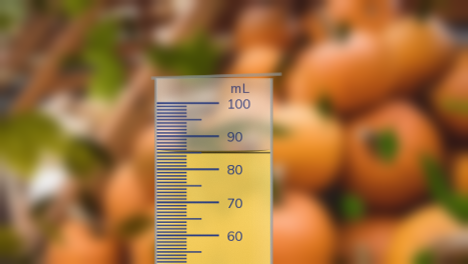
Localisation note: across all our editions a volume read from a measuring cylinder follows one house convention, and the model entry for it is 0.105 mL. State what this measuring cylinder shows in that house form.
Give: 85 mL
